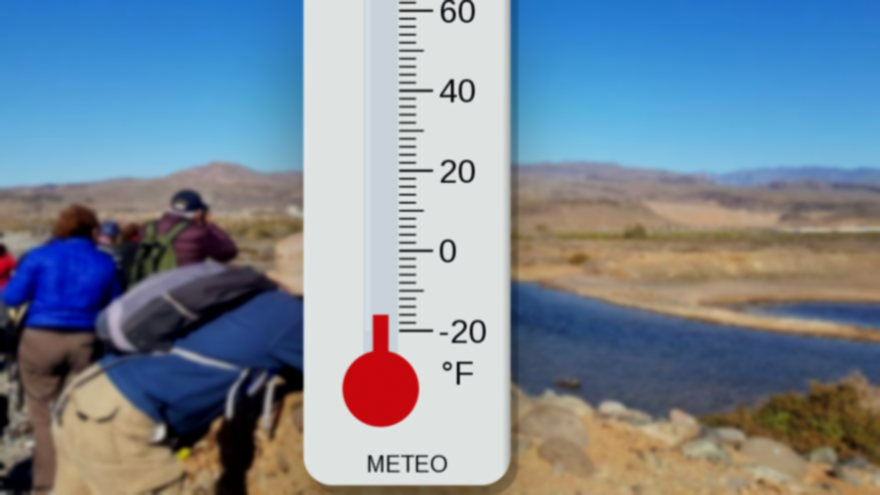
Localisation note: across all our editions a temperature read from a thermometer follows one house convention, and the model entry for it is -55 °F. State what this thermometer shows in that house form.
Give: -16 °F
